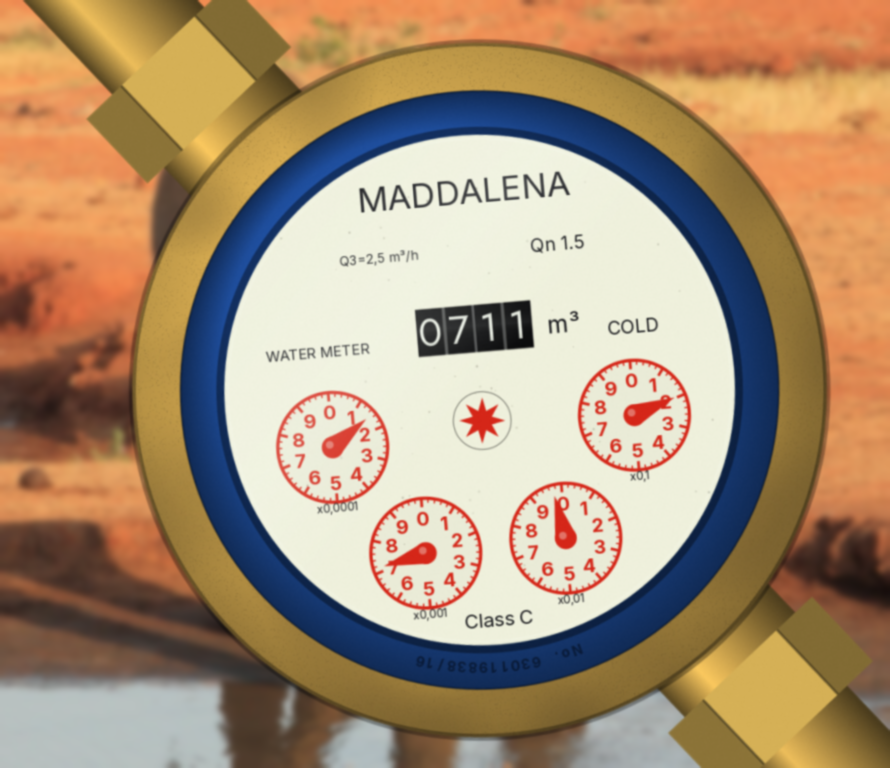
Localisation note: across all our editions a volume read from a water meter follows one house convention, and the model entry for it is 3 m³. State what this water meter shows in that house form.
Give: 711.1971 m³
